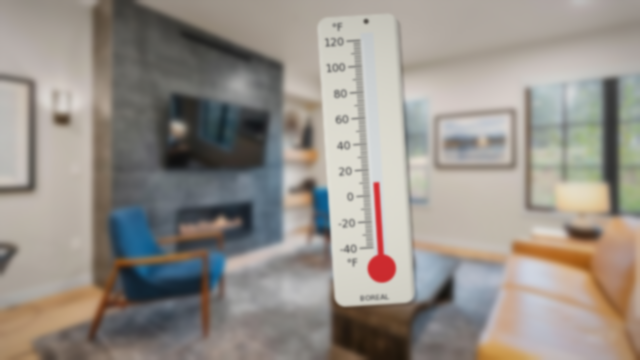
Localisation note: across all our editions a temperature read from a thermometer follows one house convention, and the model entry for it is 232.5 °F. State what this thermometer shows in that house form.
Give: 10 °F
